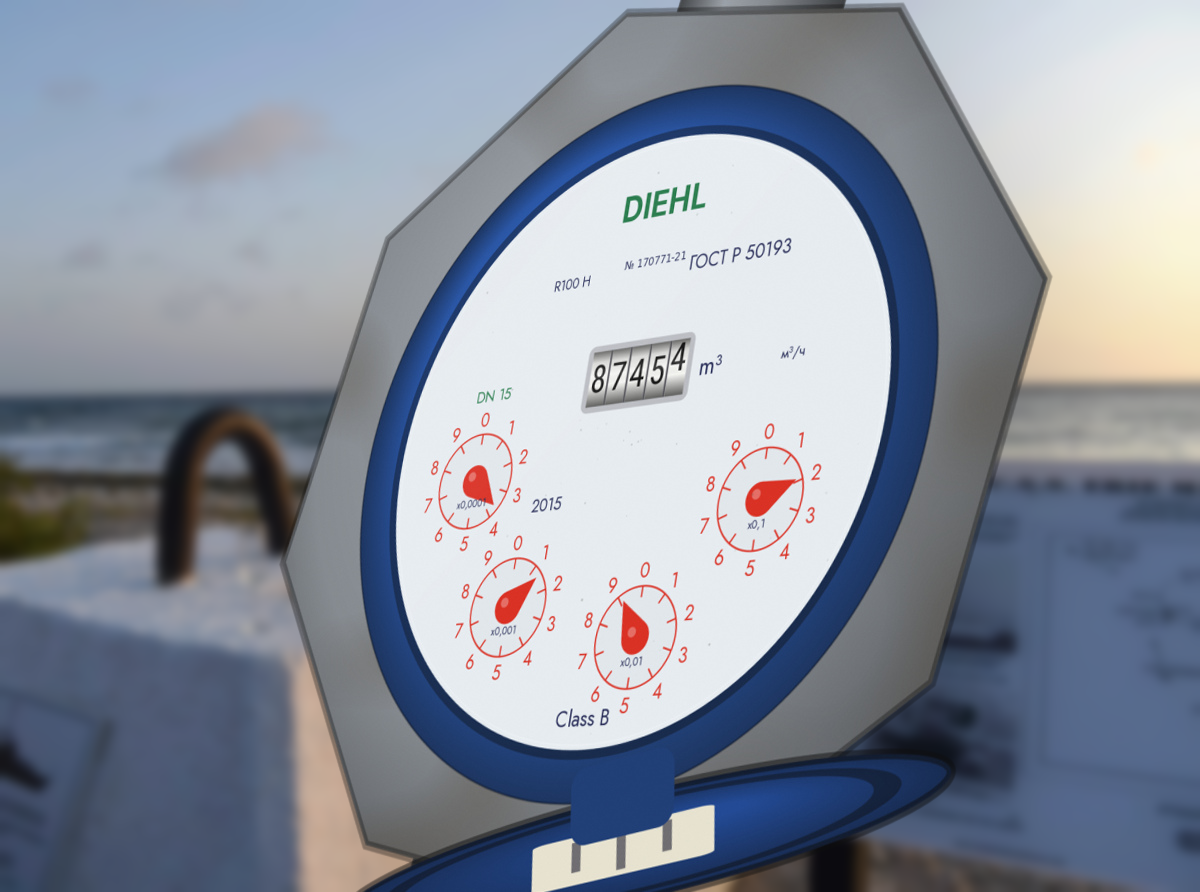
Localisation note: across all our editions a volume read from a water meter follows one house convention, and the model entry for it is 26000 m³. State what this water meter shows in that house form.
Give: 87454.1913 m³
